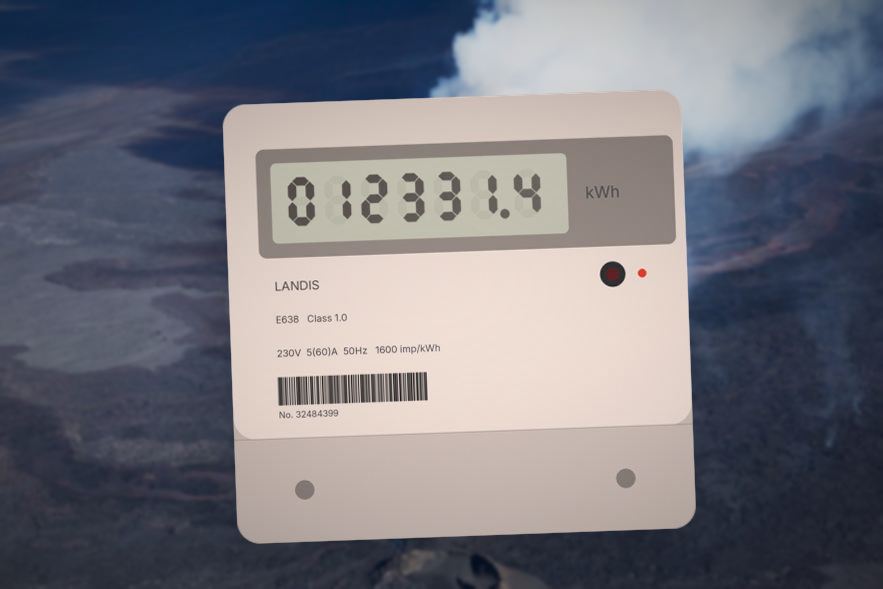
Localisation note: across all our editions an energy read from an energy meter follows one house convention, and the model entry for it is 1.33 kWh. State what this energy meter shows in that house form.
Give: 12331.4 kWh
